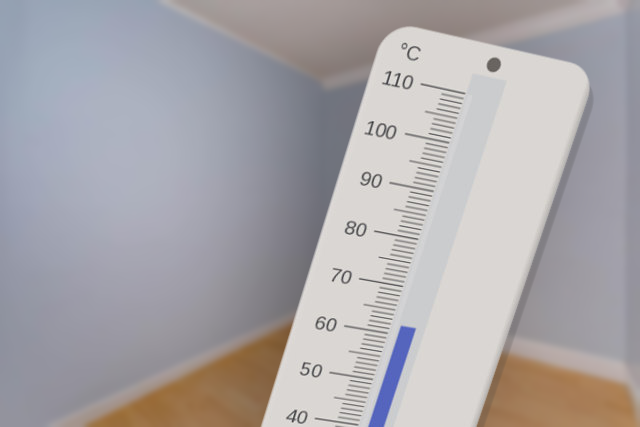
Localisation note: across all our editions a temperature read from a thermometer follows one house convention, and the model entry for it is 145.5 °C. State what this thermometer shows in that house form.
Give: 62 °C
